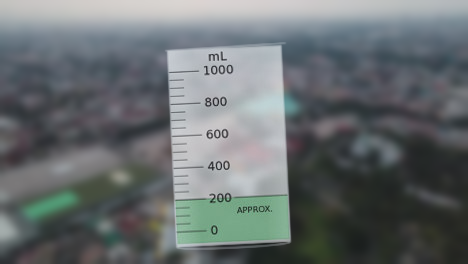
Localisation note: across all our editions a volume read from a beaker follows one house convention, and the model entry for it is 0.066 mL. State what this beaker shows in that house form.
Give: 200 mL
